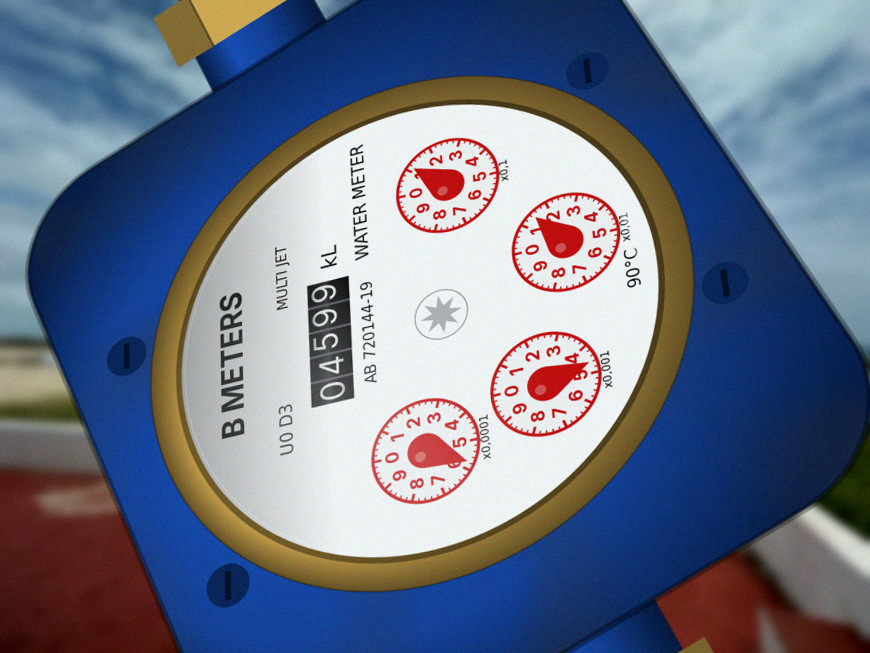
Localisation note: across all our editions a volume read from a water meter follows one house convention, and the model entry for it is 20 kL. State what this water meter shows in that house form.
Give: 4599.1145 kL
